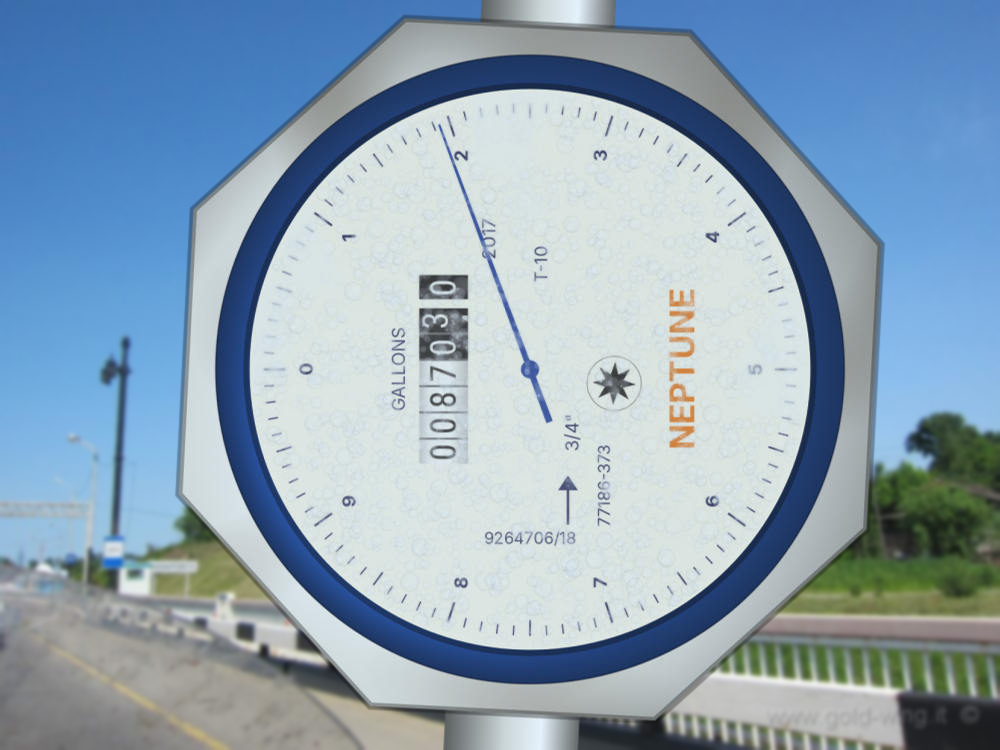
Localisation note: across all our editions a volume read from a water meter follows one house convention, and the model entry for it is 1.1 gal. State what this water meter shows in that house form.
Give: 87031.9 gal
